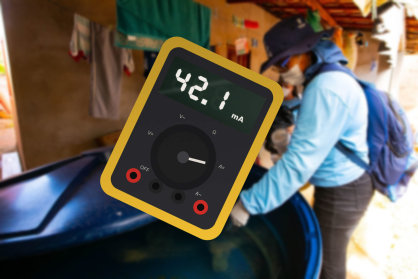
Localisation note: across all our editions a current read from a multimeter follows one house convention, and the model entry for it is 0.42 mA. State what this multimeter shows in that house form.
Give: 42.1 mA
